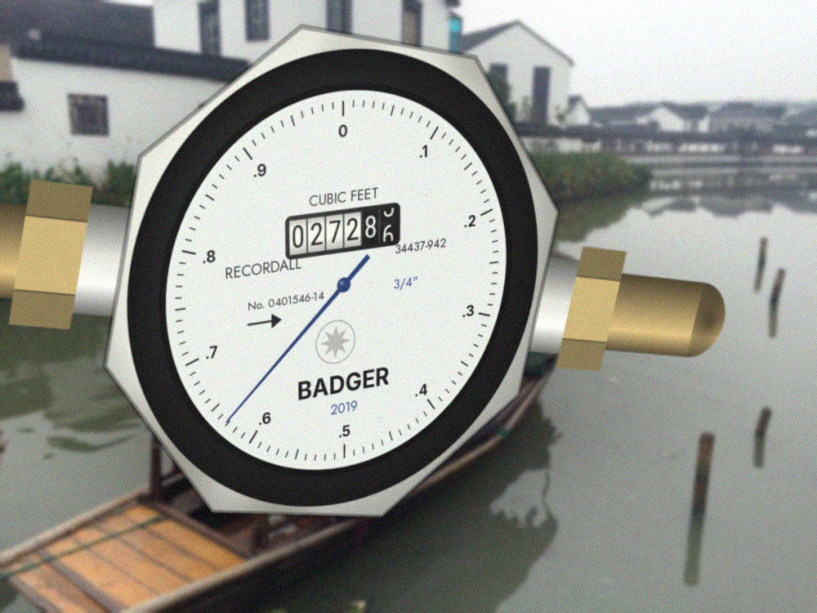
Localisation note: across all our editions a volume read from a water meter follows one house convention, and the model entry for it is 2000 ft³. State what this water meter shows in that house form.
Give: 27285.63 ft³
